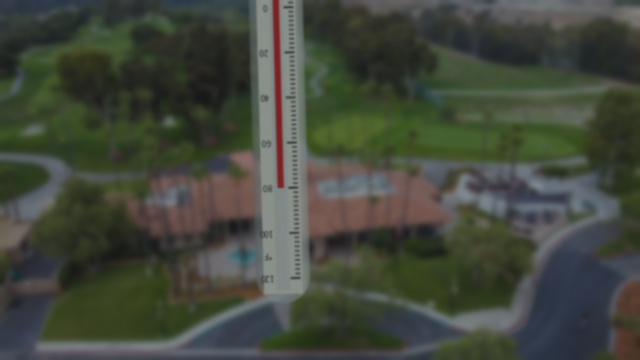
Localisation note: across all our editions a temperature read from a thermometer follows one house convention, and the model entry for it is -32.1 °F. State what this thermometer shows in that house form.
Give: 80 °F
